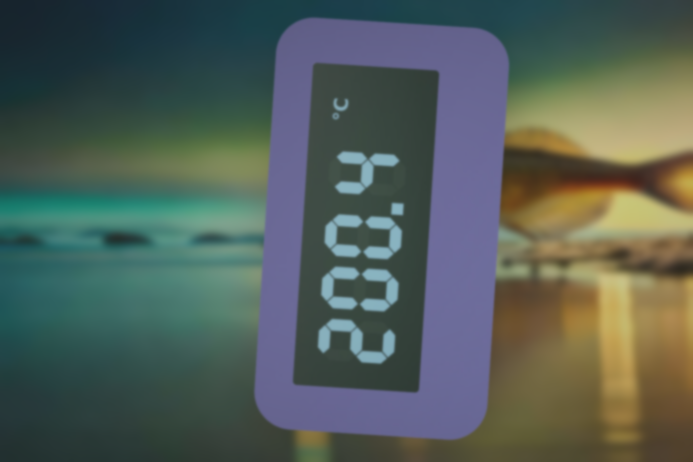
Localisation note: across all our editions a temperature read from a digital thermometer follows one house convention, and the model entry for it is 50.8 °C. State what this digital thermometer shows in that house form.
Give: 200.4 °C
